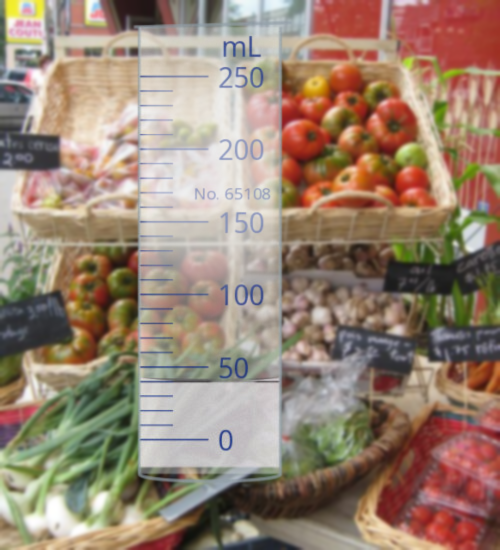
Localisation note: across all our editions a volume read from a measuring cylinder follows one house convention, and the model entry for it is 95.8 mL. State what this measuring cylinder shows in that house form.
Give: 40 mL
